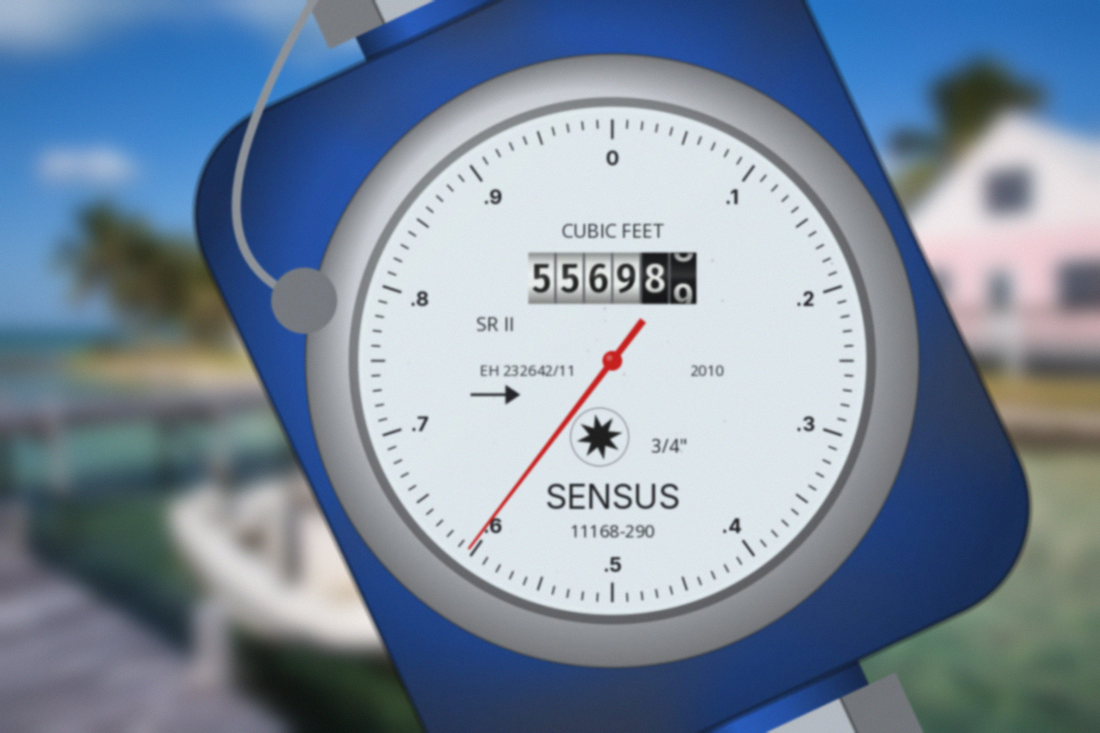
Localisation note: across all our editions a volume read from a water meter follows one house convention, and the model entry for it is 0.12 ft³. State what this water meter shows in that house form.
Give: 556988.60 ft³
